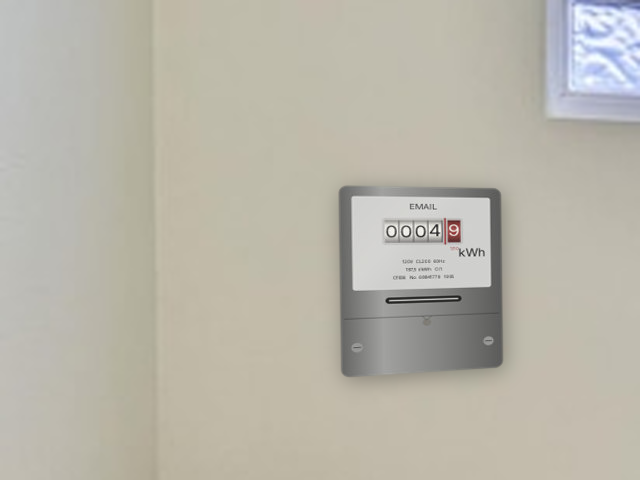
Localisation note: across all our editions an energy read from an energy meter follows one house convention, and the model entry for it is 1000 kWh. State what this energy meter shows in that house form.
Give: 4.9 kWh
